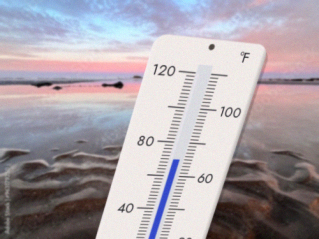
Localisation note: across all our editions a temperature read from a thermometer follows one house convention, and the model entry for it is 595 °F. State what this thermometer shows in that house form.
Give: 70 °F
